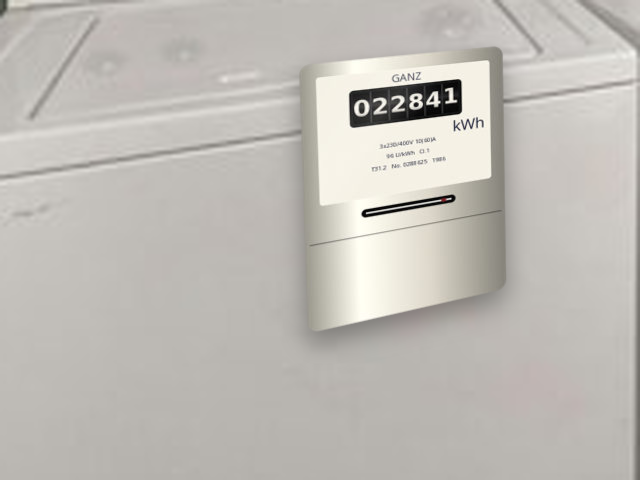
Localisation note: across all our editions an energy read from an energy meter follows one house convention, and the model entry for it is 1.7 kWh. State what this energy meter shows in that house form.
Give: 22841 kWh
